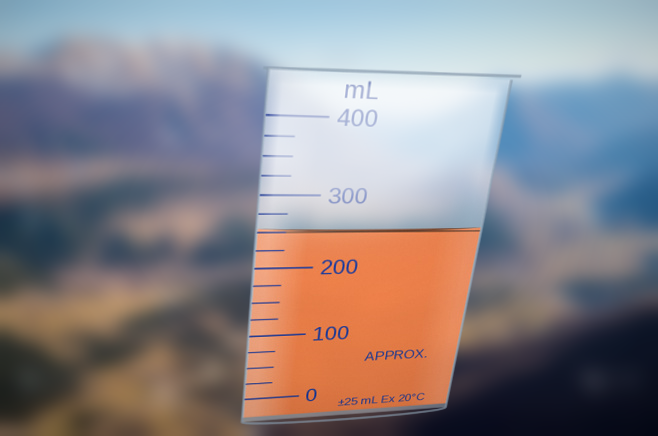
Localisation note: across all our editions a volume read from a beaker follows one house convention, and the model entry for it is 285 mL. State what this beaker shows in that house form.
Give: 250 mL
